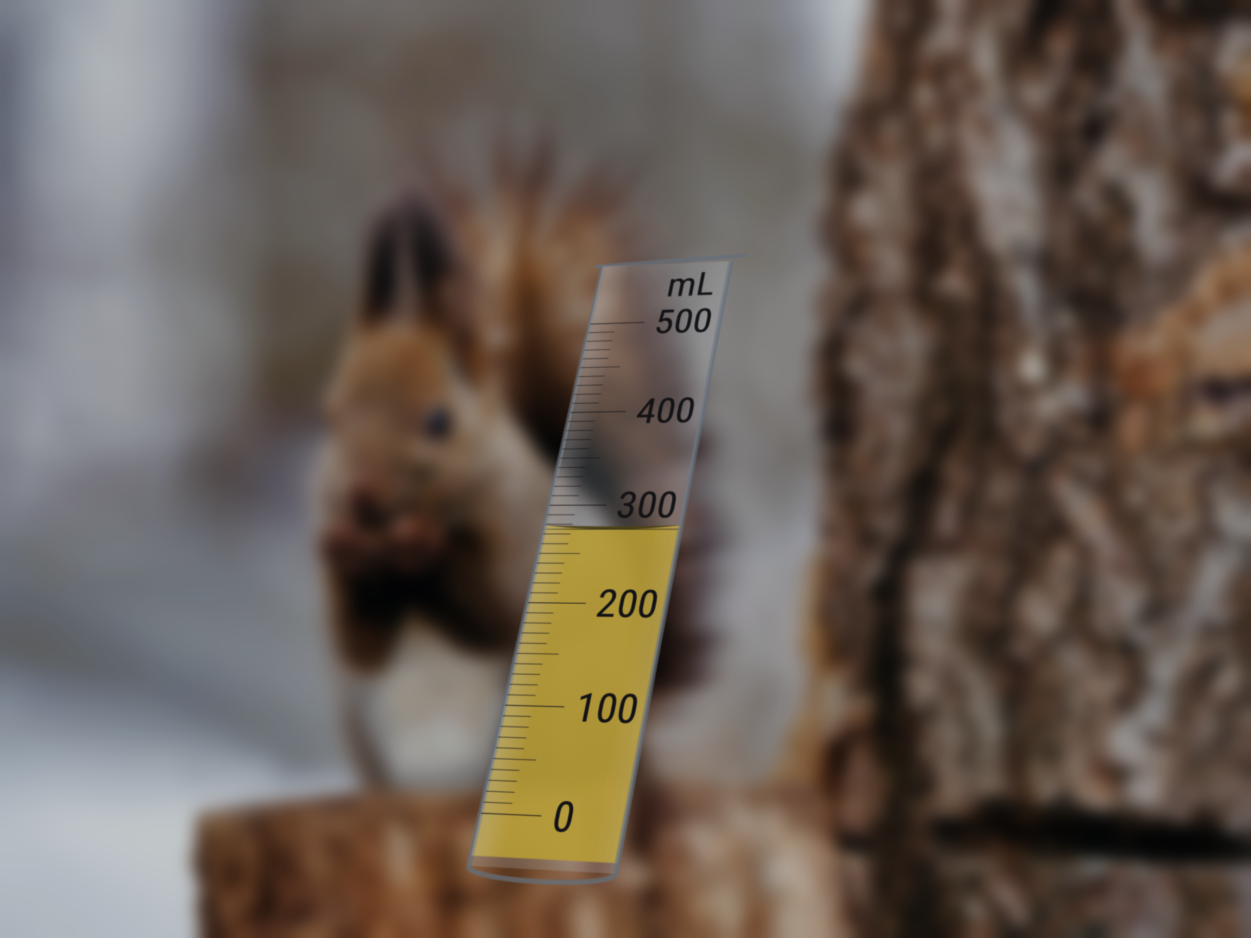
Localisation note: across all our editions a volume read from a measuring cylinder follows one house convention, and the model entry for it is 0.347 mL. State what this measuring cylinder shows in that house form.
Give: 275 mL
